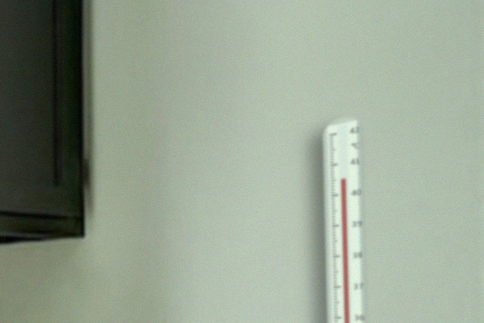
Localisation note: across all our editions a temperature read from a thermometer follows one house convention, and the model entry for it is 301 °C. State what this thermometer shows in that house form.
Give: 40.5 °C
